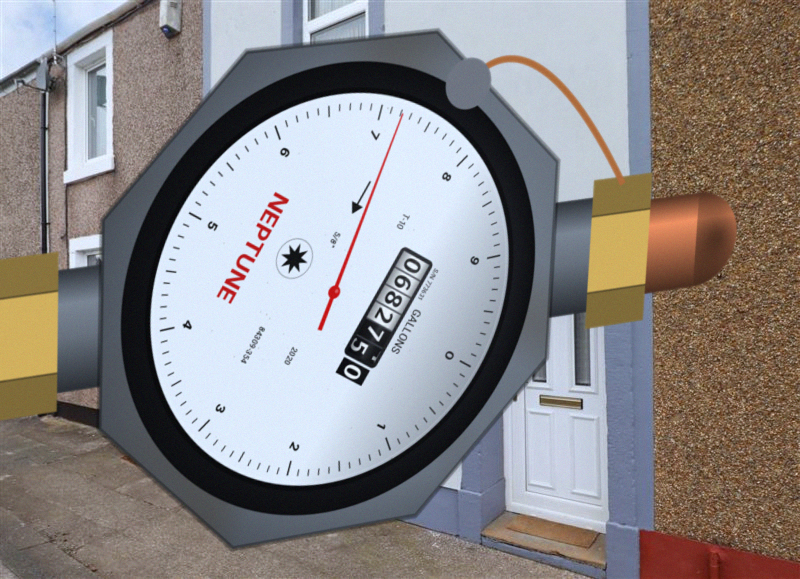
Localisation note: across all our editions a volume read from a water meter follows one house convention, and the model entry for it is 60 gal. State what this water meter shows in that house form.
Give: 682747.2 gal
